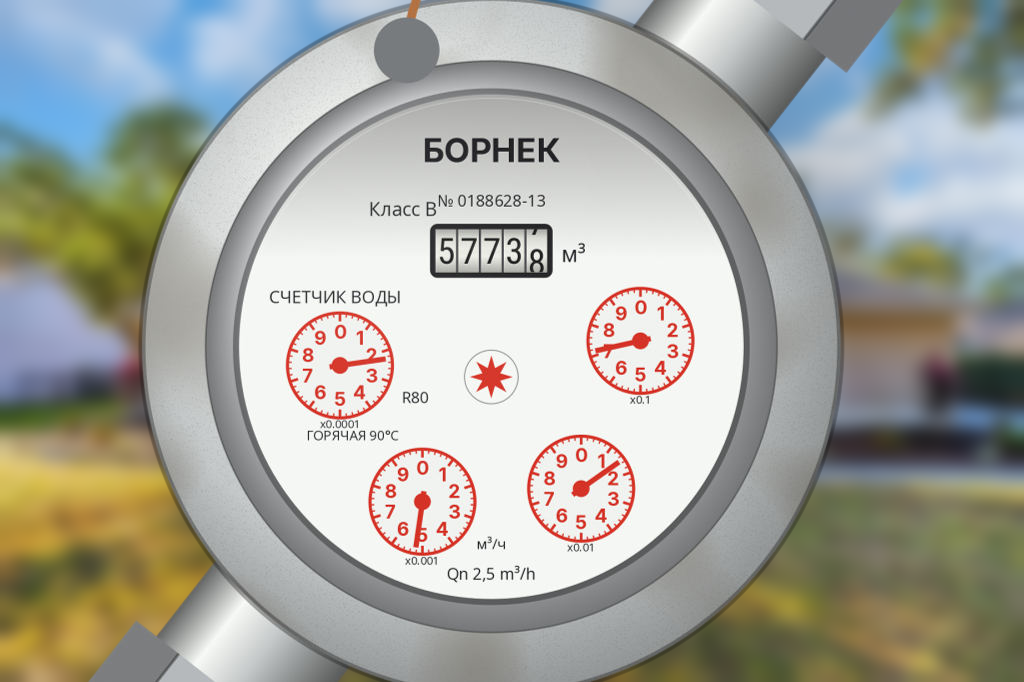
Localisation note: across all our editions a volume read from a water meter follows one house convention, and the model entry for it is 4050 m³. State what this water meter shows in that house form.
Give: 57737.7152 m³
